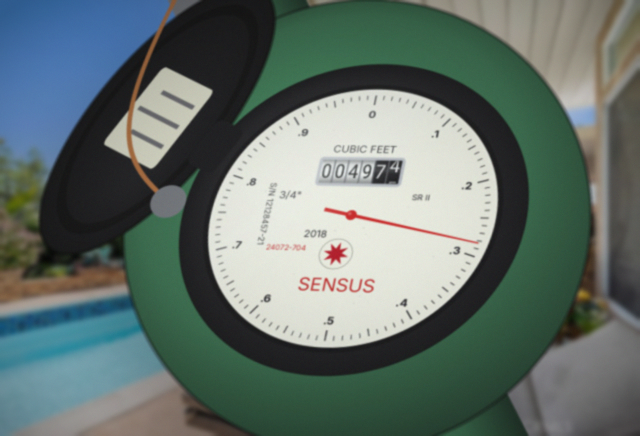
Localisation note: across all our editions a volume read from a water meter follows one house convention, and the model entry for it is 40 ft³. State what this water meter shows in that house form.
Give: 4974.28 ft³
